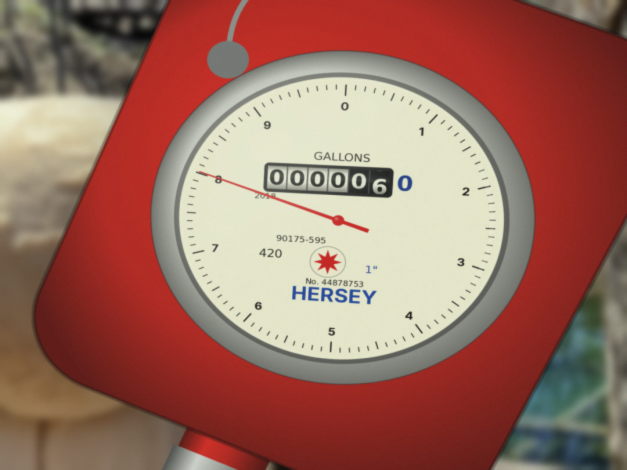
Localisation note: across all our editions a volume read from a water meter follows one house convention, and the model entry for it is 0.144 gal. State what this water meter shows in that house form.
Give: 58.0 gal
